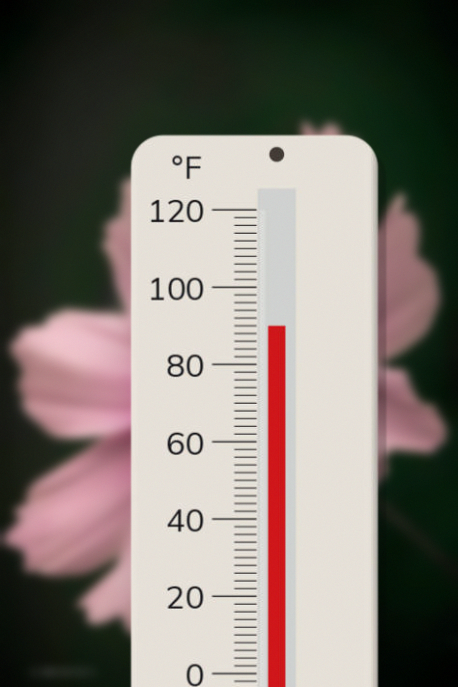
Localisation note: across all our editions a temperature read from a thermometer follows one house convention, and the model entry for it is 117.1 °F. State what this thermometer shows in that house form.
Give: 90 °F
